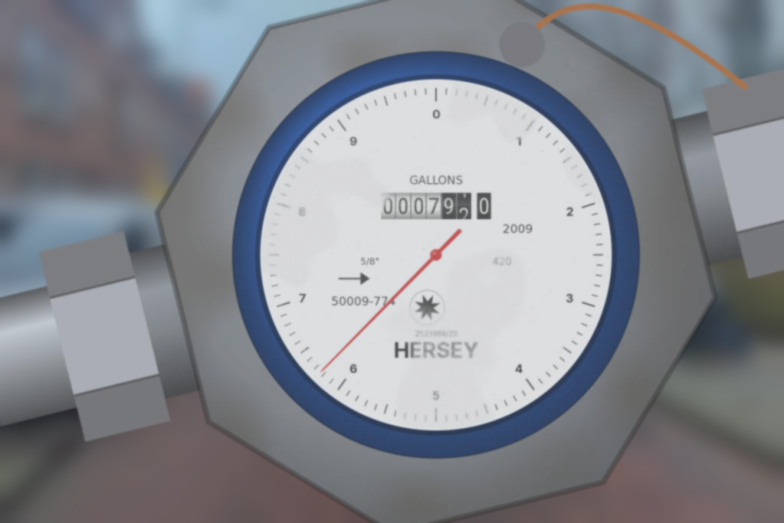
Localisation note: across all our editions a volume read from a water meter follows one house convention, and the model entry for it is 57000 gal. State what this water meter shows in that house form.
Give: 7916.2 gal
